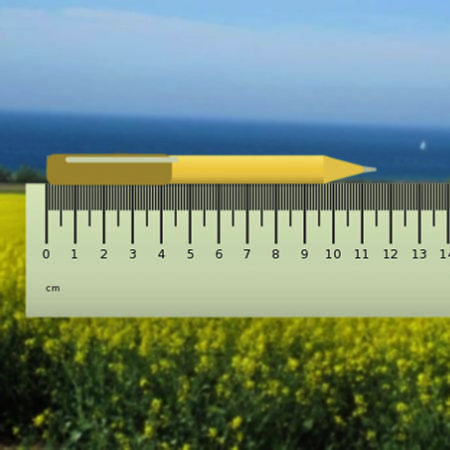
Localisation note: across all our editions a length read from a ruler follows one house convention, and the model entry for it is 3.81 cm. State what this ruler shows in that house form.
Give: 11.5 cm
